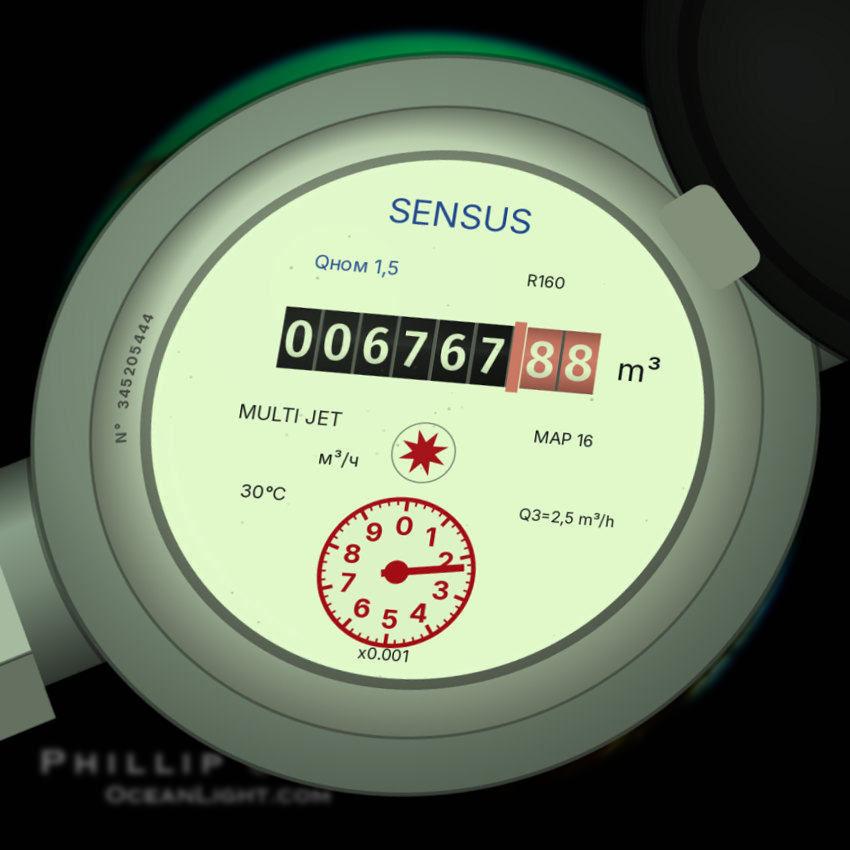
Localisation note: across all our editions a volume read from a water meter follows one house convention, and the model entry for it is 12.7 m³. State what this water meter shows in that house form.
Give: 6767.882 m³
